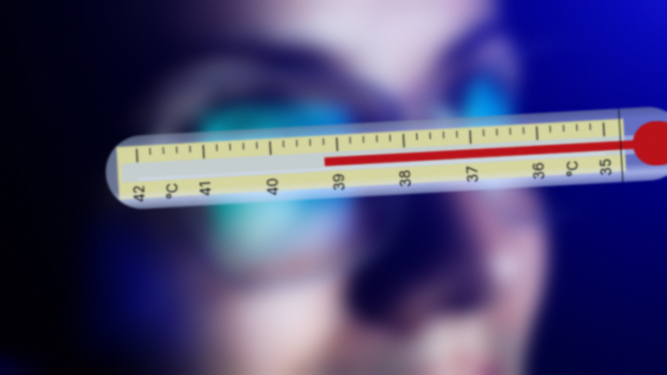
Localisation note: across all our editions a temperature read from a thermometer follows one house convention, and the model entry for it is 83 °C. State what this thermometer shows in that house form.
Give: 39.2 °C
